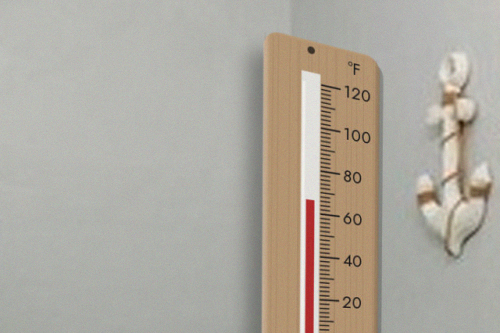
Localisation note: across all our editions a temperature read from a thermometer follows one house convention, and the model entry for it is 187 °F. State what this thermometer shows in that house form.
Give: 66 °F
